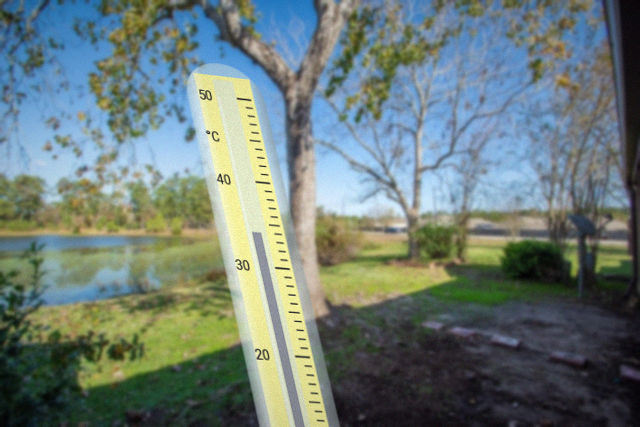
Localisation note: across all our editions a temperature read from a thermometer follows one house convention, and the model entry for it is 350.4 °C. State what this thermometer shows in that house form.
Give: 34 °C
